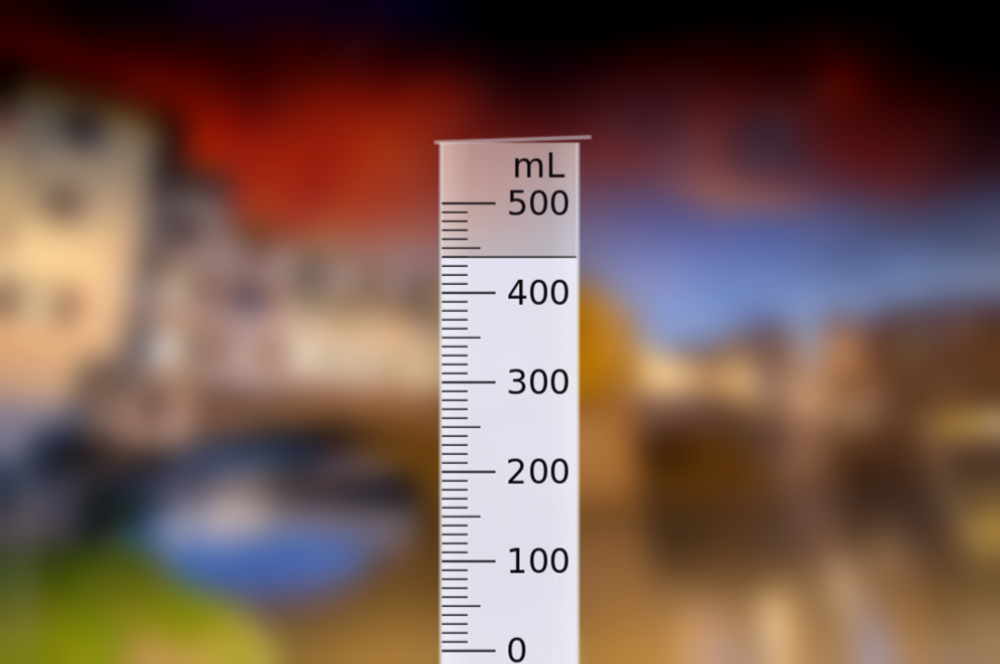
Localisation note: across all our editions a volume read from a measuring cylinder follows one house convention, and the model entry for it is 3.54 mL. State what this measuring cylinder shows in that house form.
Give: 440 mL
